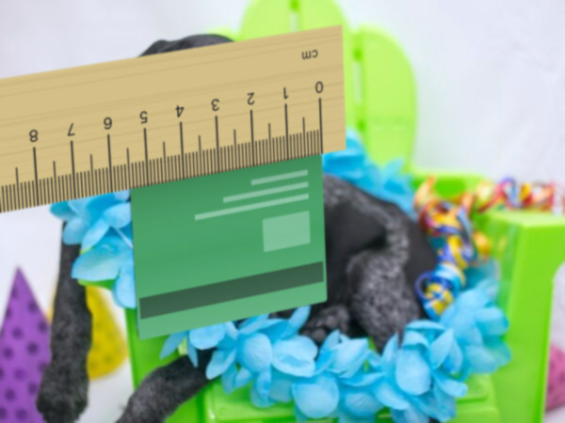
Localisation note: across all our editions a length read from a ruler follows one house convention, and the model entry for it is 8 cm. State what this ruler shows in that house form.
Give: 5.5 cm
